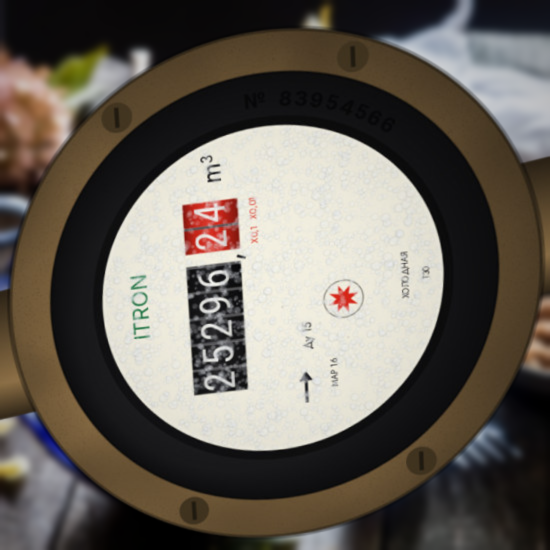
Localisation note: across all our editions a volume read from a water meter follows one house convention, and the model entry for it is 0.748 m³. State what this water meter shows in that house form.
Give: 25296.24 m³
